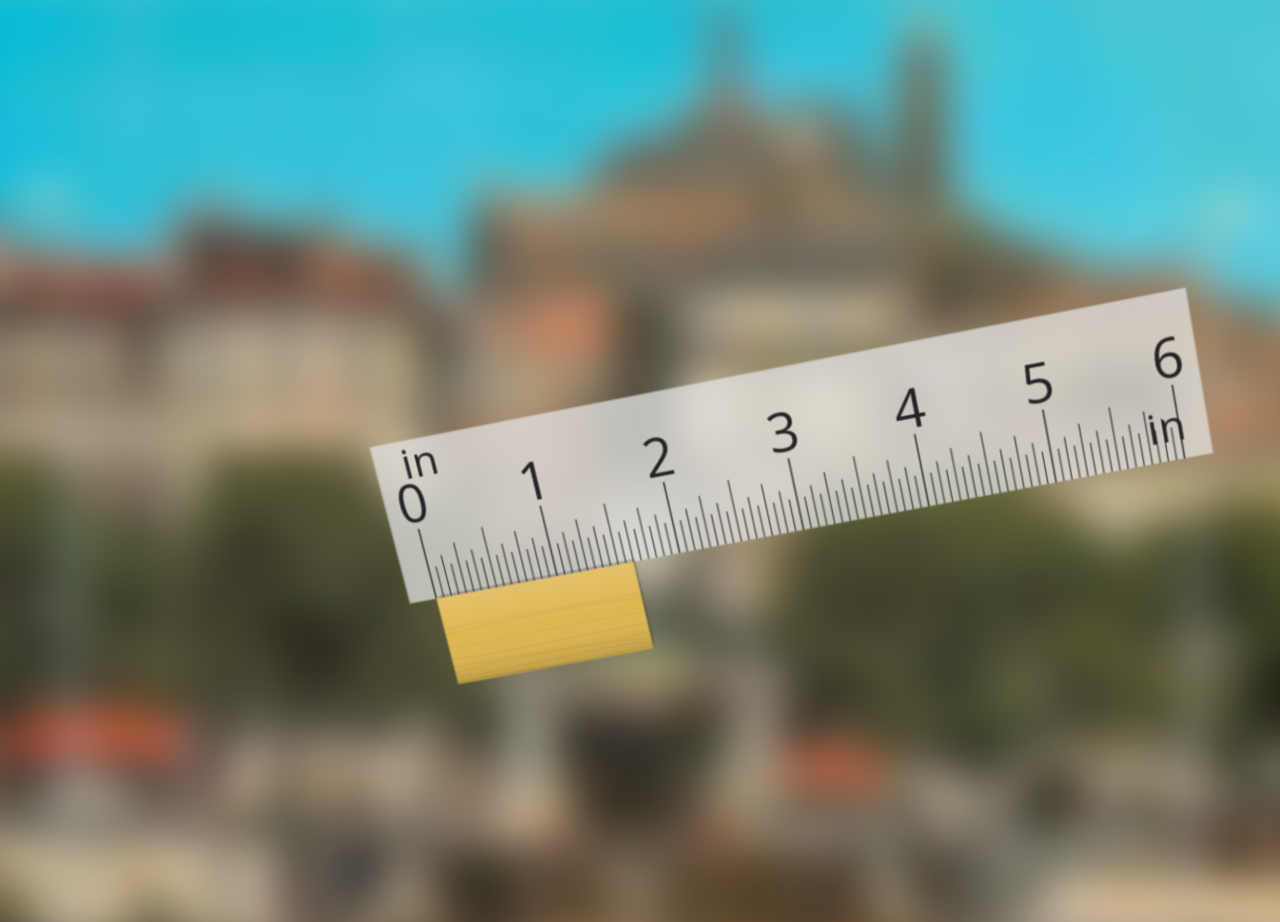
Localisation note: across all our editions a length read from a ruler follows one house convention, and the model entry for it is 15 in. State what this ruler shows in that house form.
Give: 1.625 in
